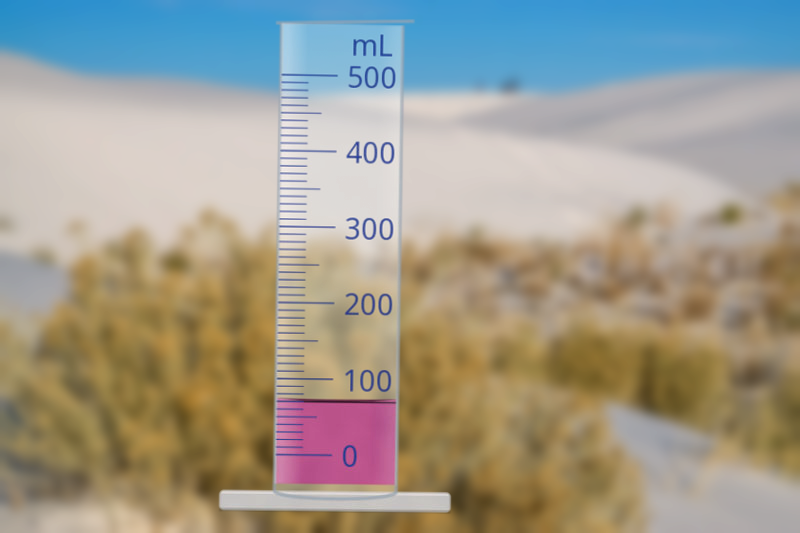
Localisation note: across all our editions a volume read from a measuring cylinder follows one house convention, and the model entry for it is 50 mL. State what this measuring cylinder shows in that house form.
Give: 70 mL
